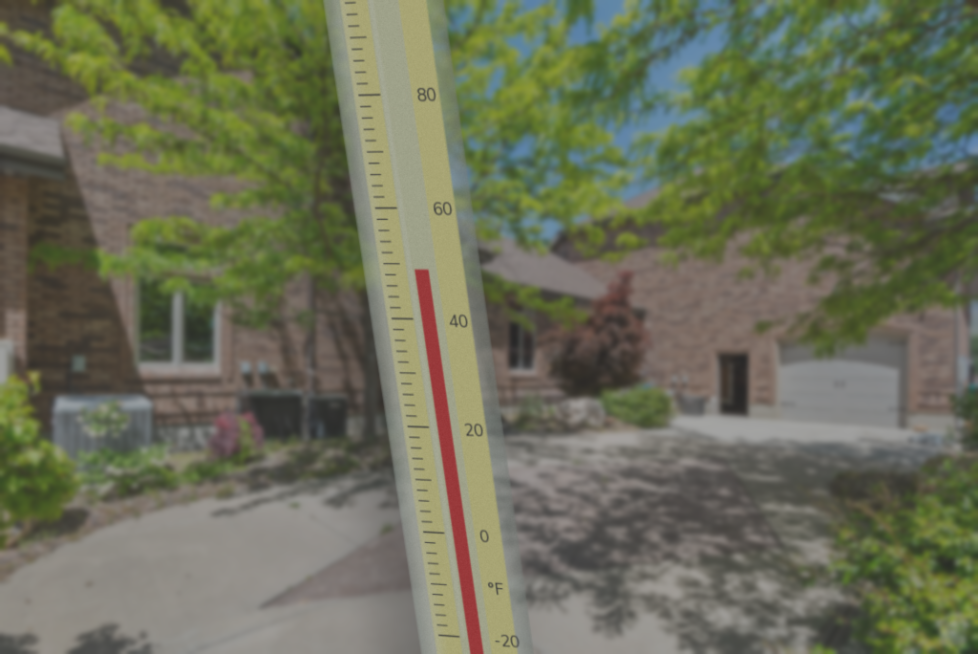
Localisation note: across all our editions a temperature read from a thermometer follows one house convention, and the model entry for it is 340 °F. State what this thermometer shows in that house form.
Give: 49 °F
